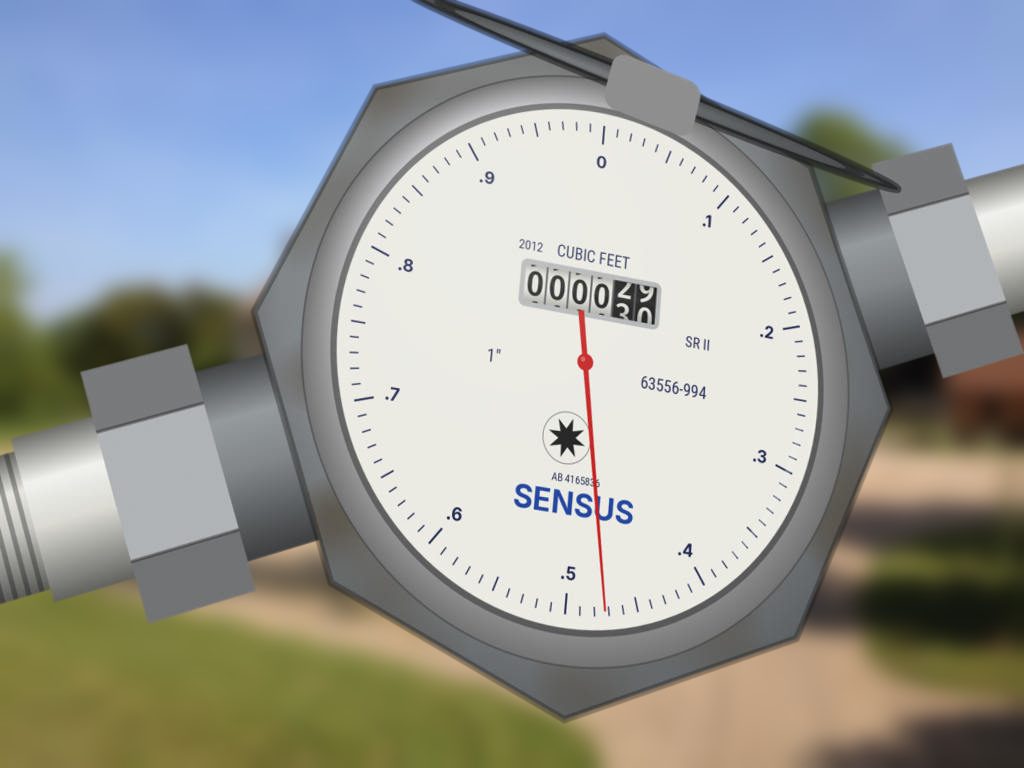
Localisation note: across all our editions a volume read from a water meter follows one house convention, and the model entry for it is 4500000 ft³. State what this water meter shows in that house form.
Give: 29.47 ft³
